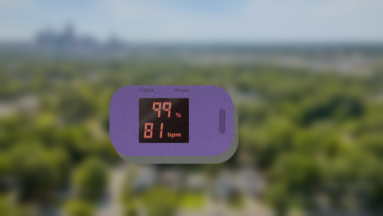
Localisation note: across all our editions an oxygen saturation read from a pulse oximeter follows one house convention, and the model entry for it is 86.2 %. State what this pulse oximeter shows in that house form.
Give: 99 %
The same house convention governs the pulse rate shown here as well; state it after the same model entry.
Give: 81 bpm
